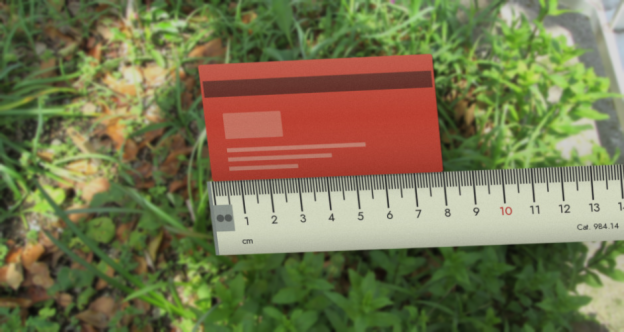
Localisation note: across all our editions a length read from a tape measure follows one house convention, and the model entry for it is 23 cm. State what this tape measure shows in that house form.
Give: 8 cm
